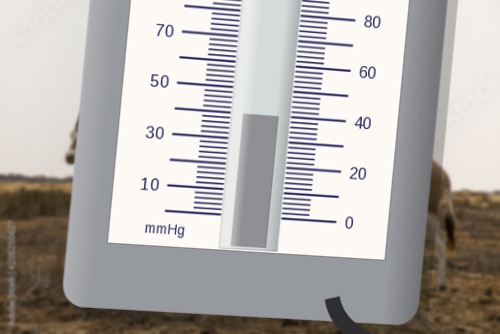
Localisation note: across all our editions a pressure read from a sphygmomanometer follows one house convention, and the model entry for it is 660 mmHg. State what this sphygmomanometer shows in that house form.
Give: 40 mmHg
